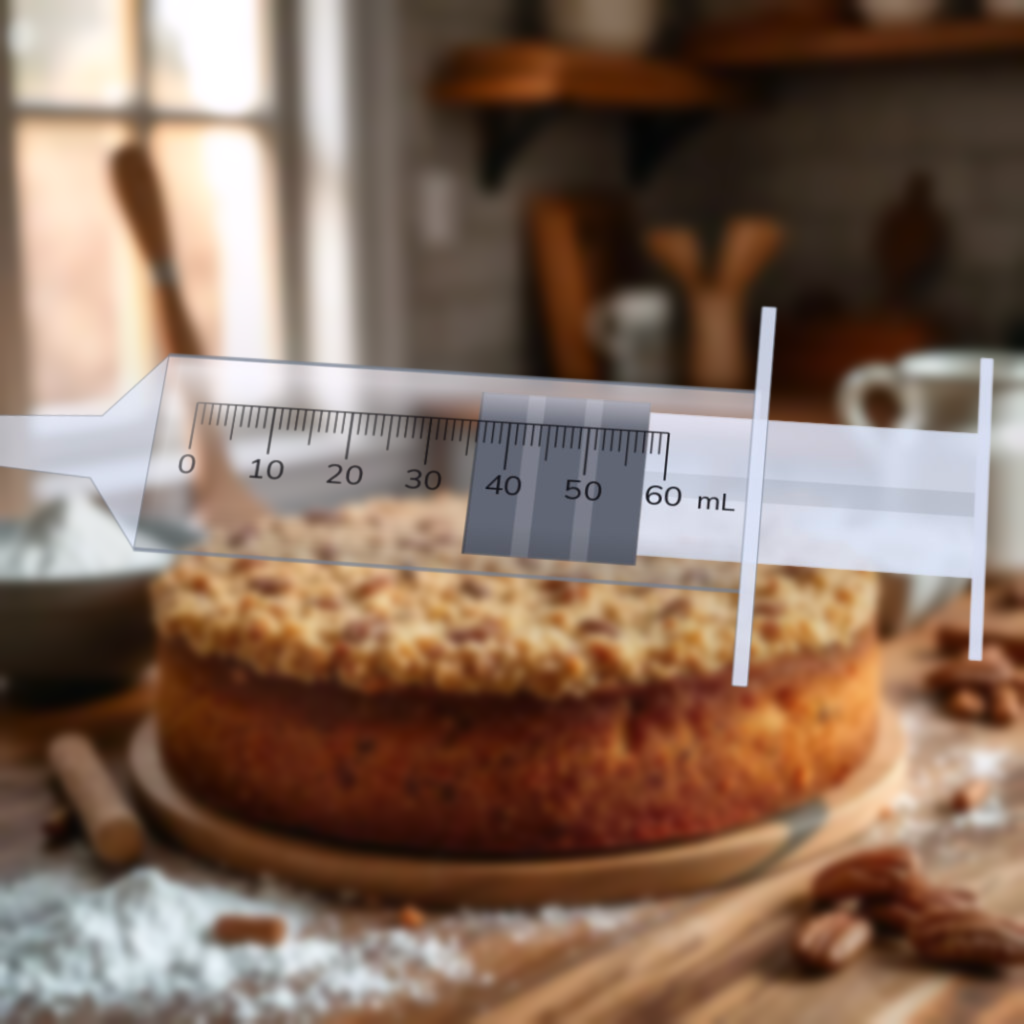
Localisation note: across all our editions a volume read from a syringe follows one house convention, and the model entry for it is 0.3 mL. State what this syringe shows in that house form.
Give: 36 mL
